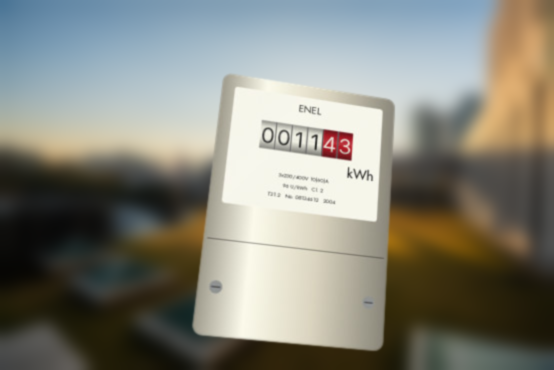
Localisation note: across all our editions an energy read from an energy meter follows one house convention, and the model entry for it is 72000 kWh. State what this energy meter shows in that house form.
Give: 11.43 kWh
